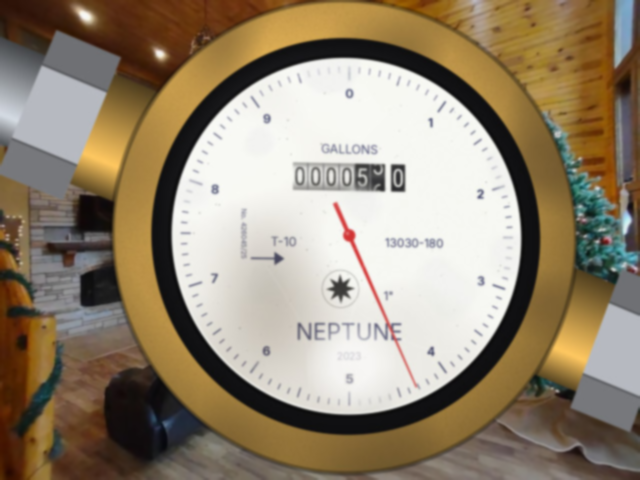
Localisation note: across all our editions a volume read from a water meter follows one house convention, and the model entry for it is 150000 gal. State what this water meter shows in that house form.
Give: 554.3 gal
